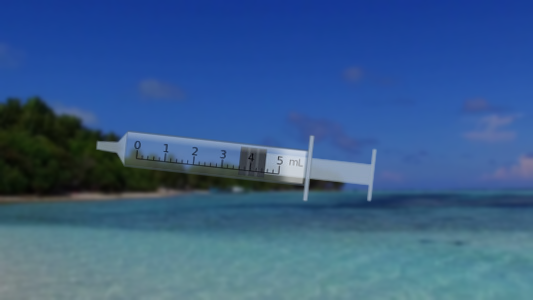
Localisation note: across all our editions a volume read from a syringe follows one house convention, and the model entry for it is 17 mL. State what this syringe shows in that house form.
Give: 3.6 mL
